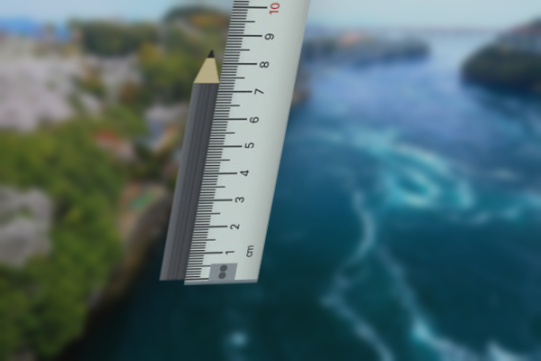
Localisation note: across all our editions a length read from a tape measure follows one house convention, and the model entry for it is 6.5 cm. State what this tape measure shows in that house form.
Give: 8.5 cm
